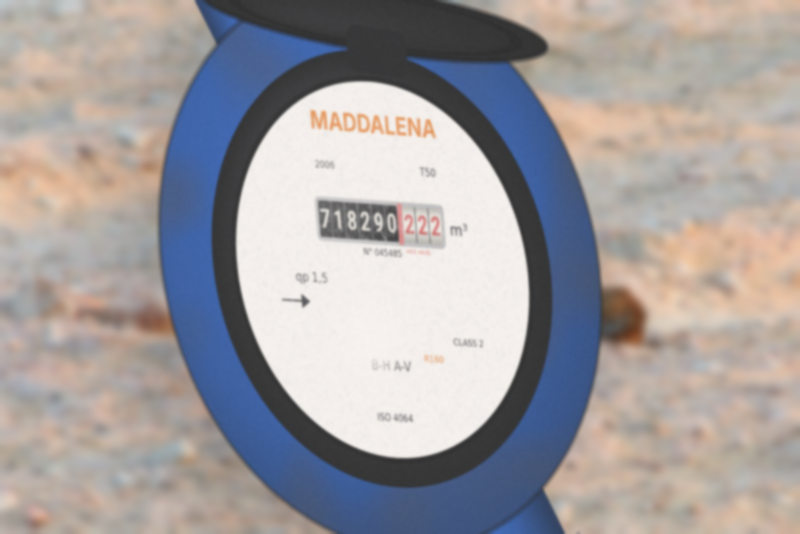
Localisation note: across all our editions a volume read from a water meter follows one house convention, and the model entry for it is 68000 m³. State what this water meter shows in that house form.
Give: 718290.222 m³
